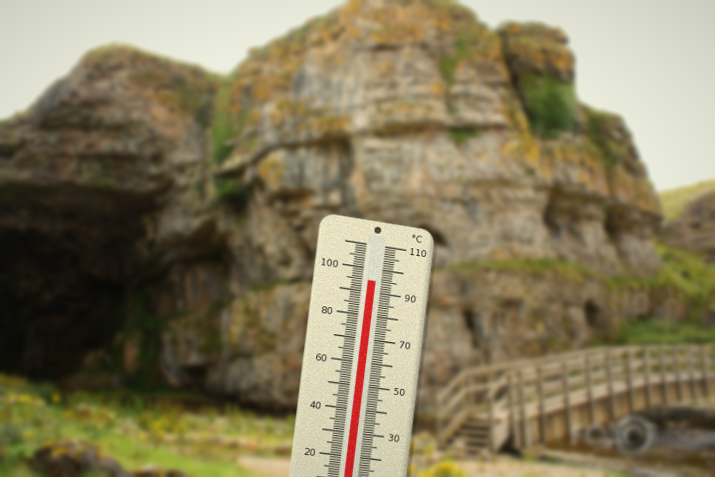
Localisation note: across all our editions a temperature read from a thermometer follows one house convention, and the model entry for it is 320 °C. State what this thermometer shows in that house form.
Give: 95 °C
